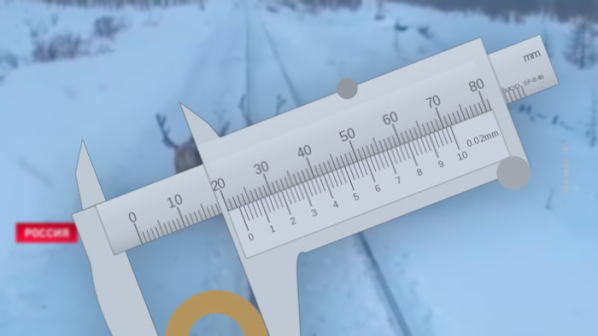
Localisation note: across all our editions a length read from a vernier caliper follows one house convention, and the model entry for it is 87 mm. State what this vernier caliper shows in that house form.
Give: 22.5 mm
